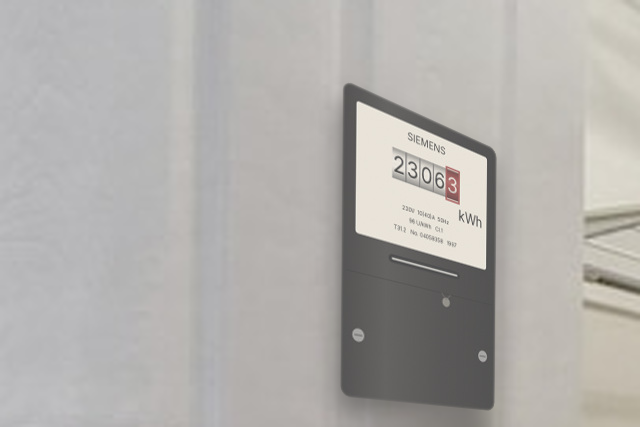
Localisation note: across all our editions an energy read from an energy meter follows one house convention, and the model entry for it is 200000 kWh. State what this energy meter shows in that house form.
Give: 2306.3 kWh
